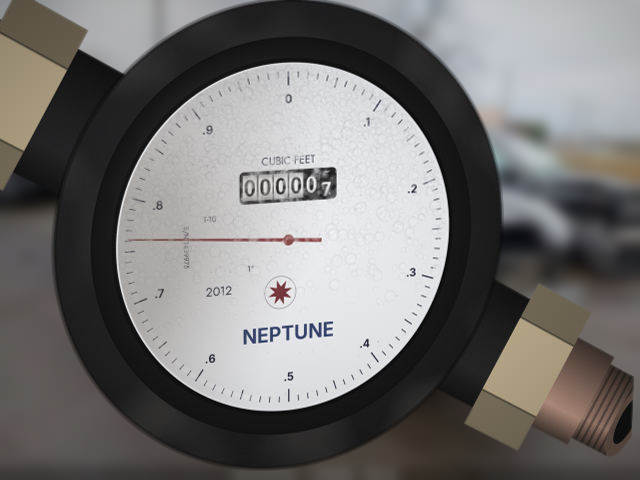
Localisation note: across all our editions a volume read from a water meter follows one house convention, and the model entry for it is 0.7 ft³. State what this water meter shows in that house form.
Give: 6.76 ft³
